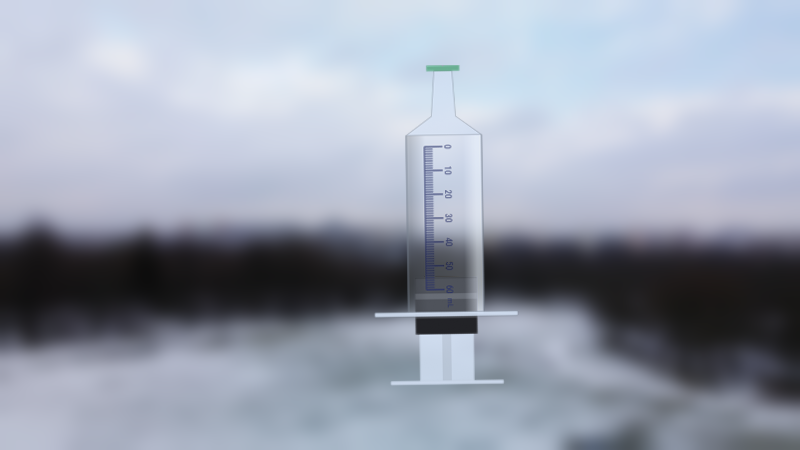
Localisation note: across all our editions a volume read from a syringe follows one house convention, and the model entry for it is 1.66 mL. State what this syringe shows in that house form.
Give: 55 mL
